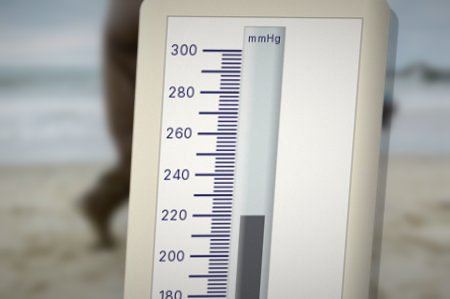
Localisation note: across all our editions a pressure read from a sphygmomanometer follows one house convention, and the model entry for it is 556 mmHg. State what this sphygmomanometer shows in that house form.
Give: 220 mmHg
